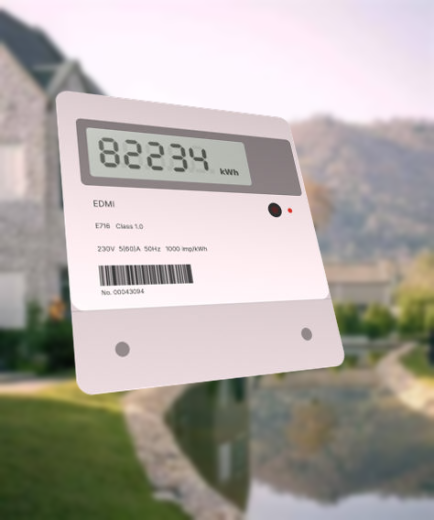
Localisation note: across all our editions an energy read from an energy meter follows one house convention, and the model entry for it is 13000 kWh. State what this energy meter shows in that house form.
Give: 82234 kWh
